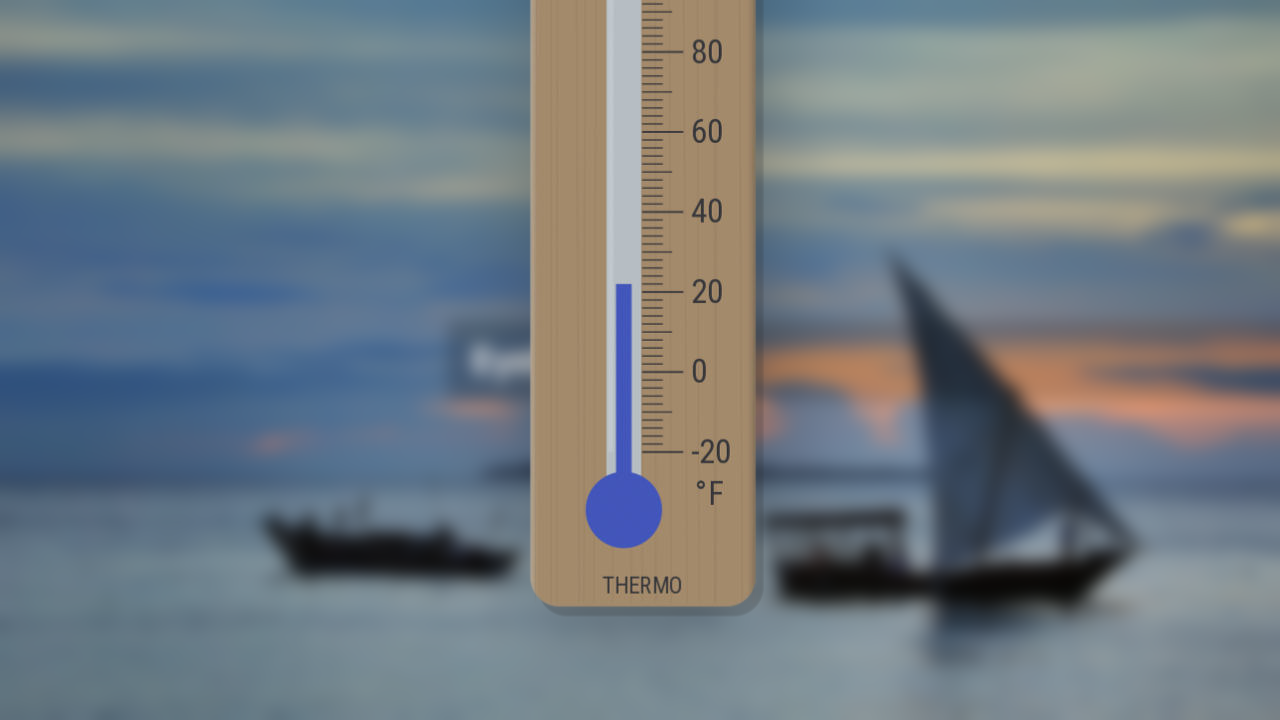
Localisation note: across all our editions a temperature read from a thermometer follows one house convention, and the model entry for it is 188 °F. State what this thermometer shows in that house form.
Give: 22 °F
